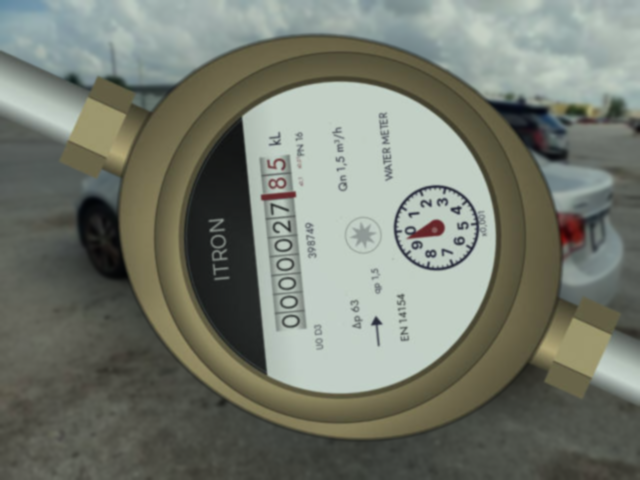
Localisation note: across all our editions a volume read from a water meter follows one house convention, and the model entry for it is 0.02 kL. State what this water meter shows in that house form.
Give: 27.849 kL
